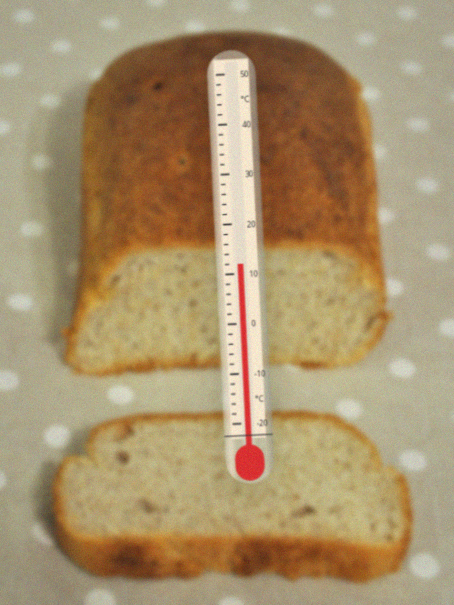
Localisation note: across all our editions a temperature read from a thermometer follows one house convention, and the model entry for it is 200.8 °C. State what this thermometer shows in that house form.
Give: 12 °C
